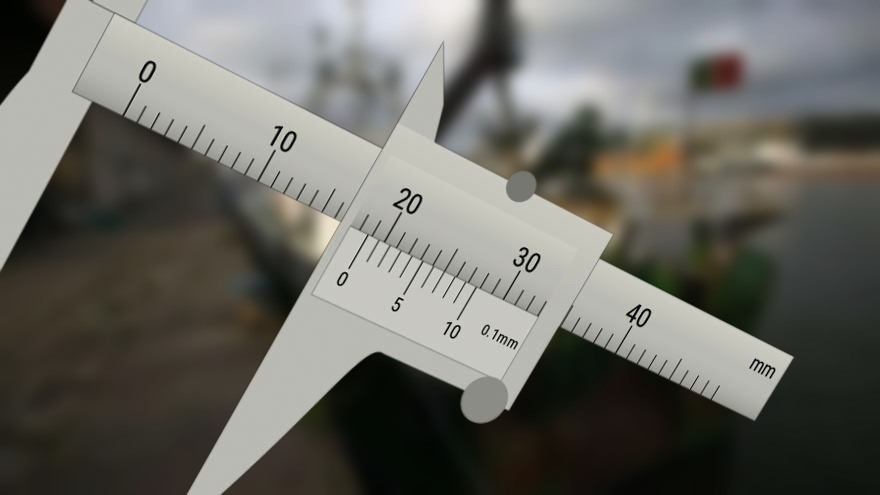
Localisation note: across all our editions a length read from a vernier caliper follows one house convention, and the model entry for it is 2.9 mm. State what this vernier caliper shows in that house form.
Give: 18.7 mm
